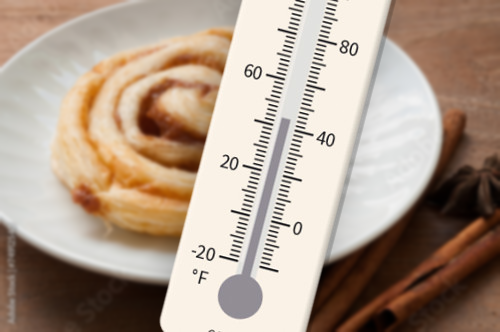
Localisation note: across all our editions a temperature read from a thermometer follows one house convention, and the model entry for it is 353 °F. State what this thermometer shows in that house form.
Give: 44 °F
